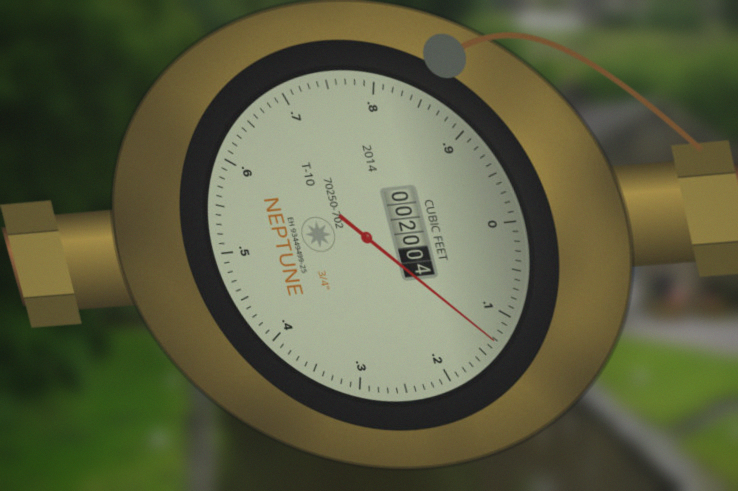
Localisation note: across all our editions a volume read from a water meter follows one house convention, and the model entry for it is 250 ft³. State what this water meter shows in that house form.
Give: 2004.13 ft³
